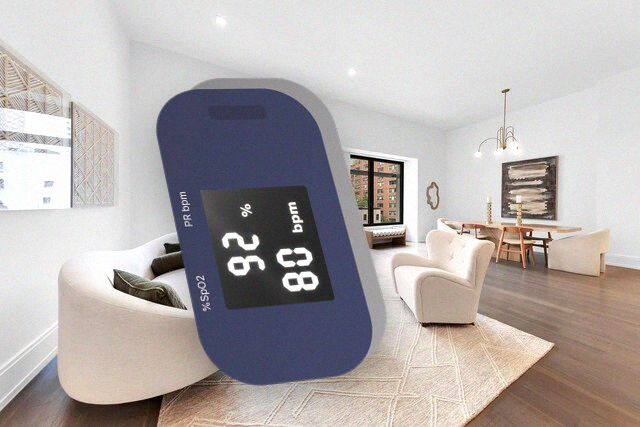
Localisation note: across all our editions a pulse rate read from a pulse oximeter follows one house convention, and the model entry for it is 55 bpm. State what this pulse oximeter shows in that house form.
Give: 80 bpm
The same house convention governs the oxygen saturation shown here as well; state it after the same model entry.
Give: 92 %
